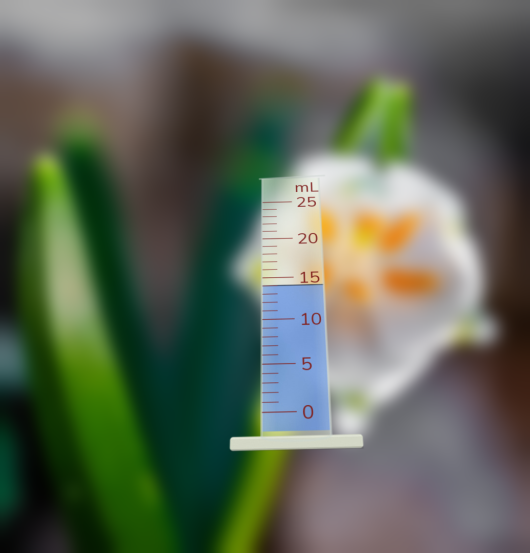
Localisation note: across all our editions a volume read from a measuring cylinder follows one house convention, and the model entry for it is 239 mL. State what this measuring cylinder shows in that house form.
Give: 14 mL
